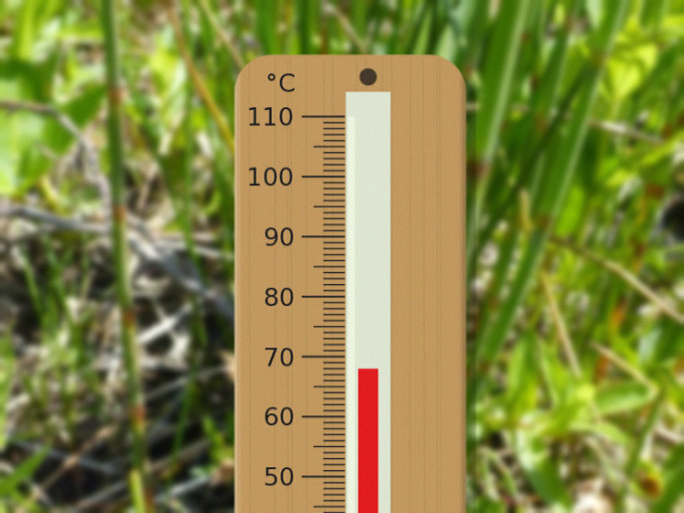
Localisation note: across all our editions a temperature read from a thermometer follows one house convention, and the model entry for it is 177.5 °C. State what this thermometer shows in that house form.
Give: 68 °C
